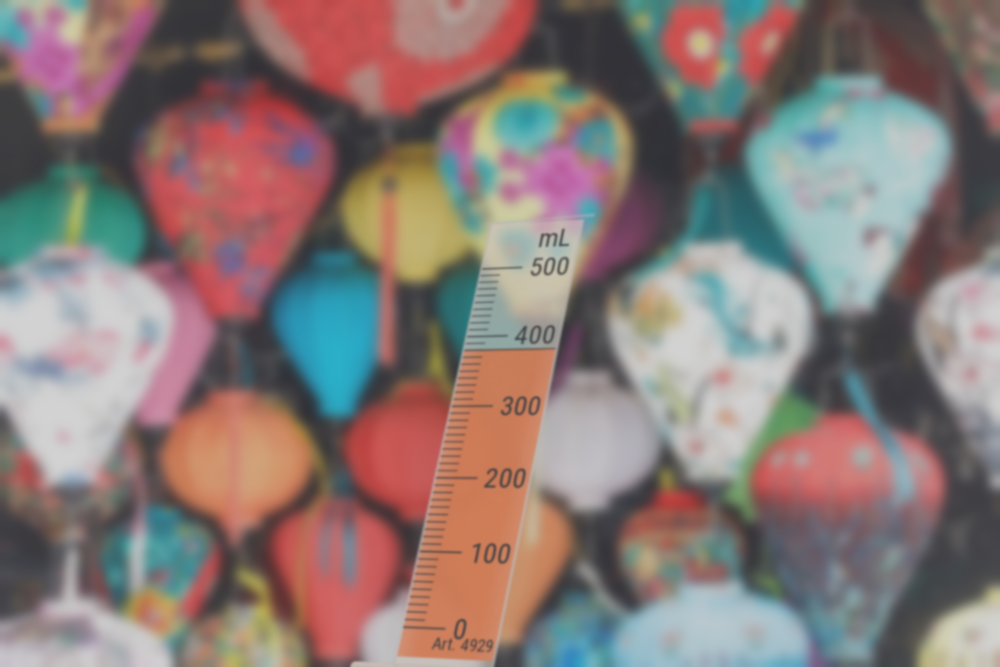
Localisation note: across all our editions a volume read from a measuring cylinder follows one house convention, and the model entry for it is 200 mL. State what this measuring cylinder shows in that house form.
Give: 380 mL
